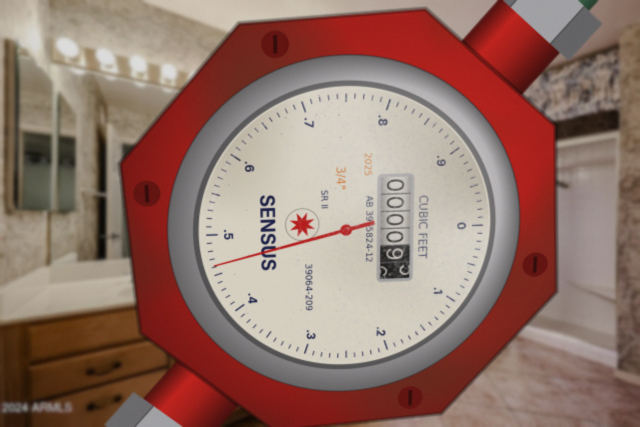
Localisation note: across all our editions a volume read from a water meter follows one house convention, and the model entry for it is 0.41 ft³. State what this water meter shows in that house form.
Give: 95.46 ft³
